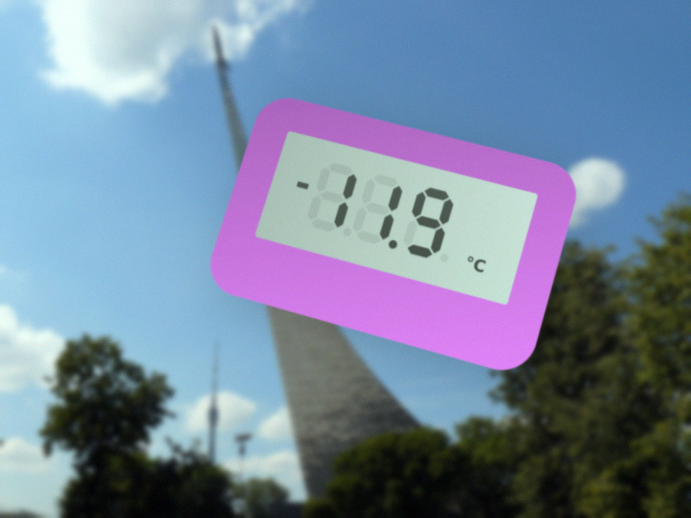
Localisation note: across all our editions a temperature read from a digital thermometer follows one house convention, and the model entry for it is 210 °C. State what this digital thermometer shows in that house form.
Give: -11.9 °C
